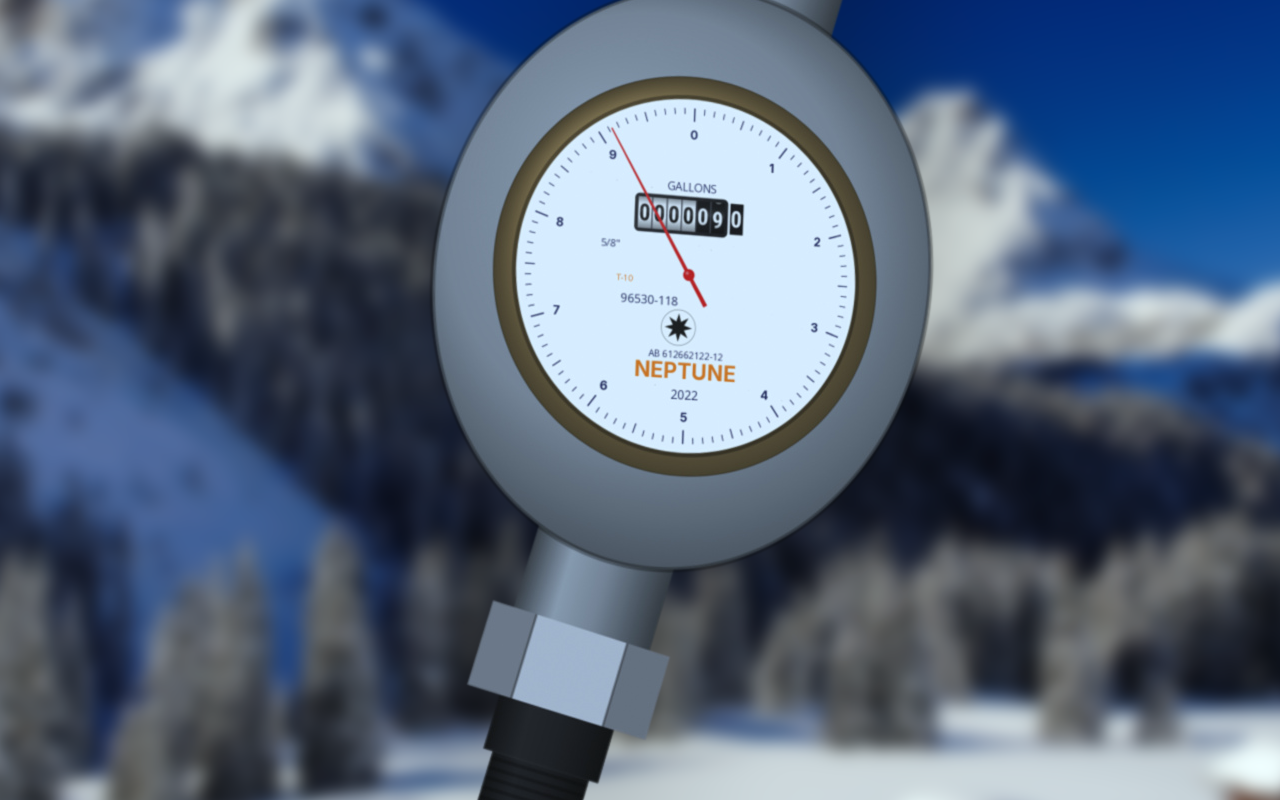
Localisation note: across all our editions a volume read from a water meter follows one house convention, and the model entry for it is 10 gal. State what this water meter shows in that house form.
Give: 89.1 gal
